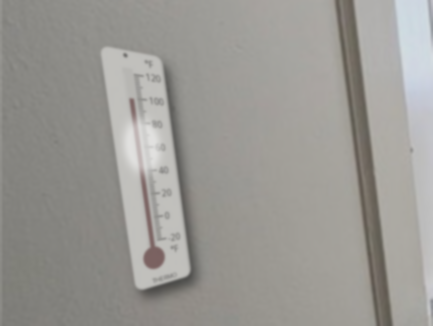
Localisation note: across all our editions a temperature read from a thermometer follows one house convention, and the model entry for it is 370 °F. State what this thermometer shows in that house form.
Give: 100 °F
